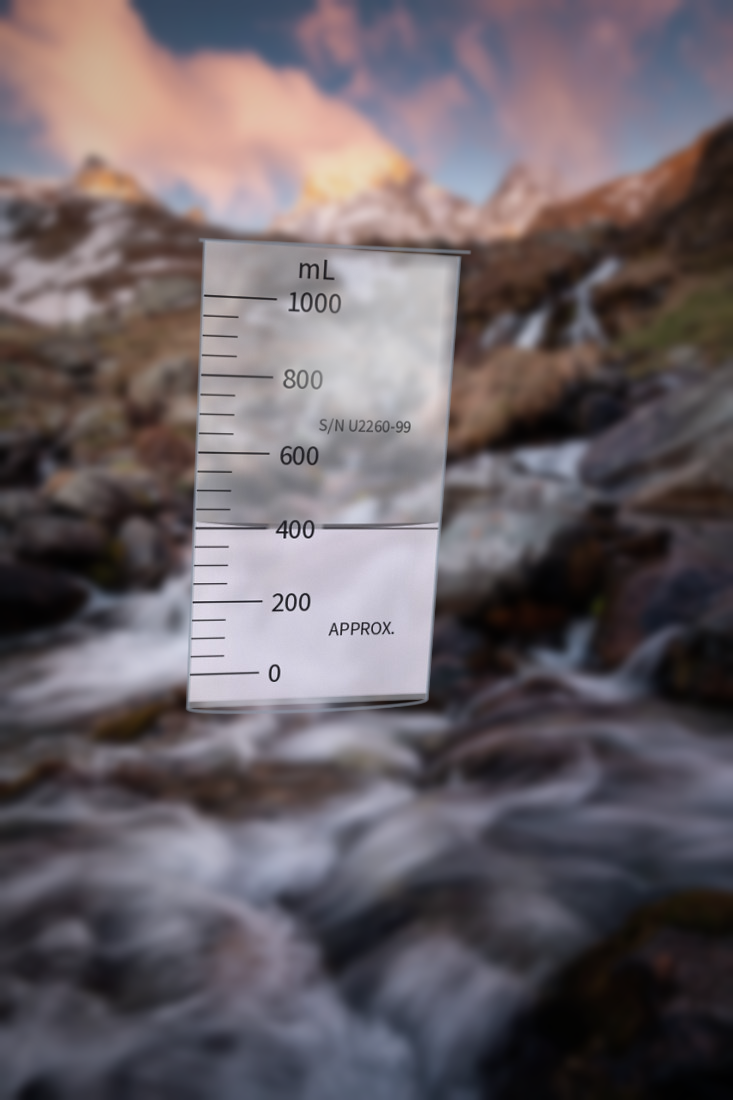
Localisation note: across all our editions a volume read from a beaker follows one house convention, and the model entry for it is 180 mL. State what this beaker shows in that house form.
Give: 400 mL
